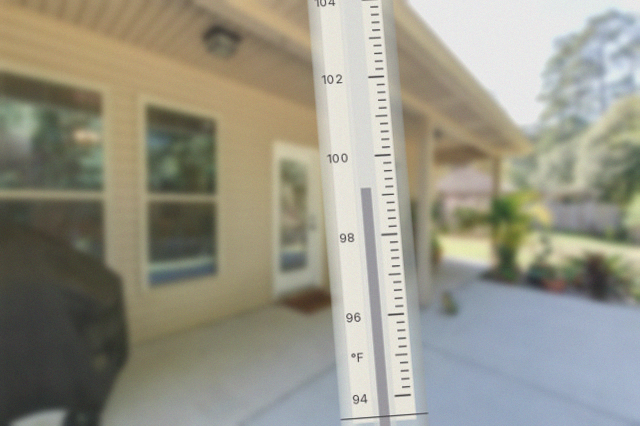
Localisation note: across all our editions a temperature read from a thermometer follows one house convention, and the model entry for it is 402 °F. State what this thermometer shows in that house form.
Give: 99.2 °F
